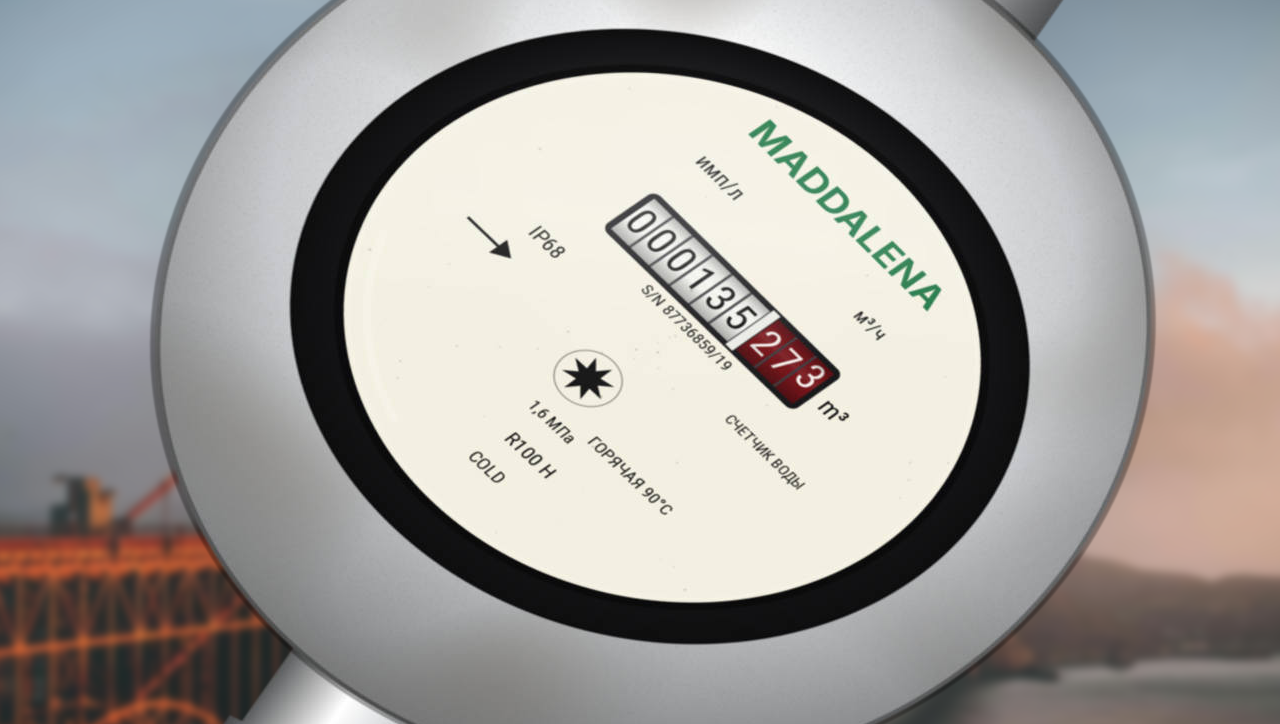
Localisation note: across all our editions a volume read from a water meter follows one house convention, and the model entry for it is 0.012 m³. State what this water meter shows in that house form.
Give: 135.273 m³
